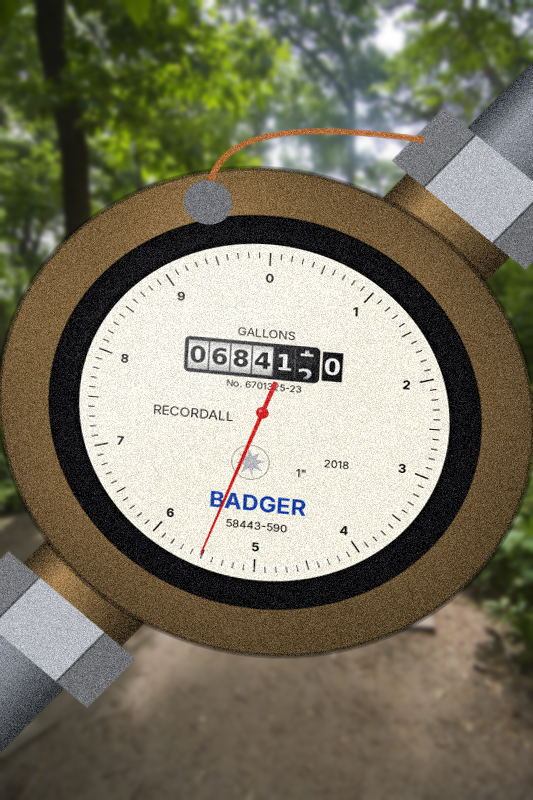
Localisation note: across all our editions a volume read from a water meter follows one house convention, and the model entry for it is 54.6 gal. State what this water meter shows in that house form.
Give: 684115.5 gal
